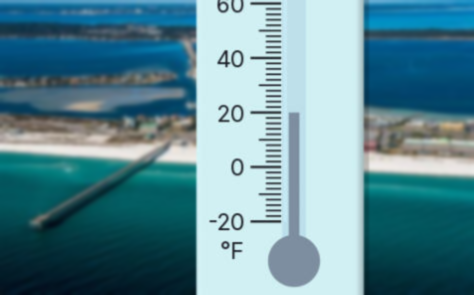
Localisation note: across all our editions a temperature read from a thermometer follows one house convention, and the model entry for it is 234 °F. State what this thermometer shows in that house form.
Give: 20 °F
